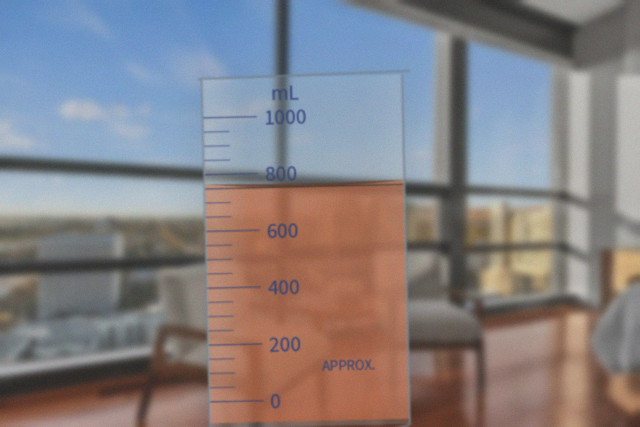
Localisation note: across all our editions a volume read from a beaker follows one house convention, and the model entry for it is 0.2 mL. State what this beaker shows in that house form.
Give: 750 mL
